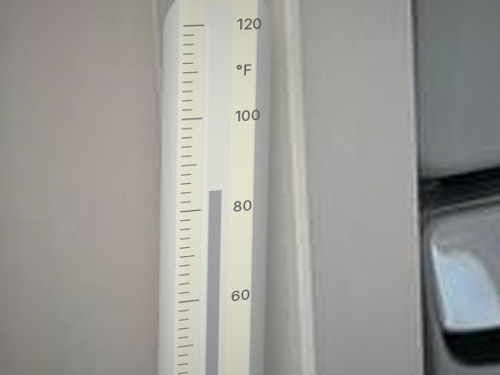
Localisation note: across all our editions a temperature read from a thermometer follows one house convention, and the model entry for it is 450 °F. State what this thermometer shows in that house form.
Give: 84 °F
